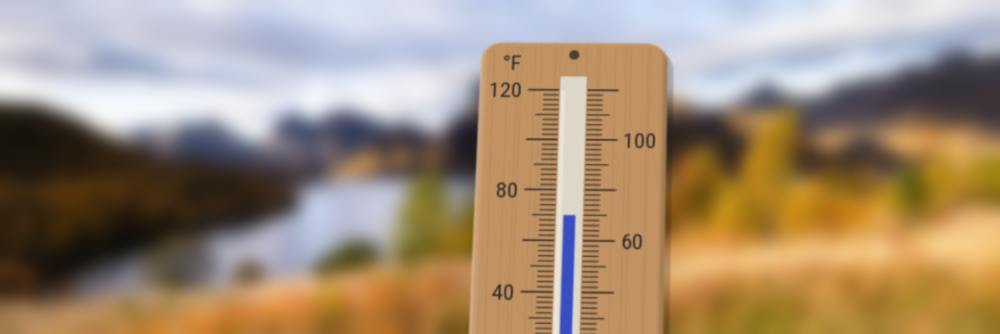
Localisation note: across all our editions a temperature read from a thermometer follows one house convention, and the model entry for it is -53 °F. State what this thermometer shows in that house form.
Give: 70 °F
